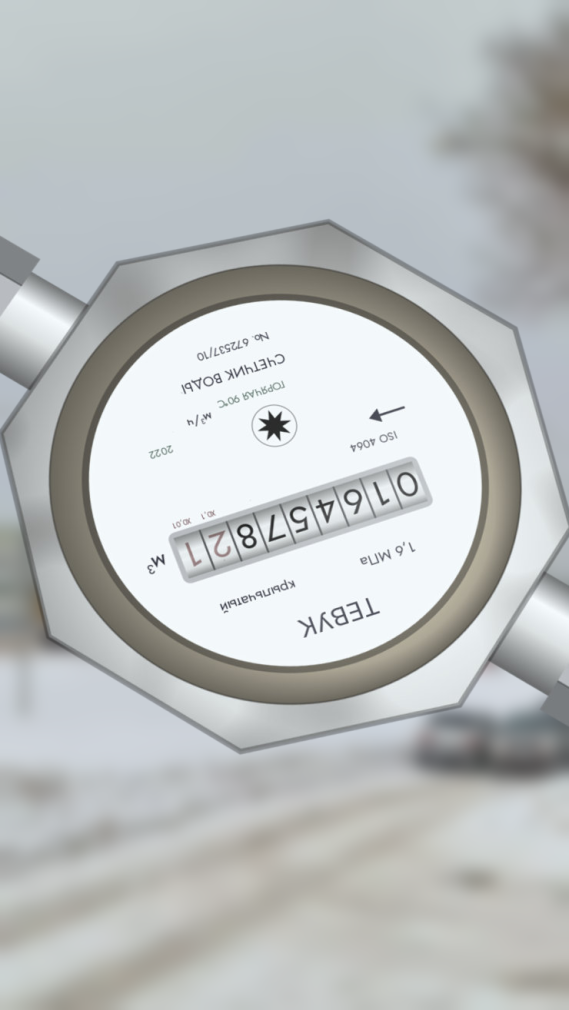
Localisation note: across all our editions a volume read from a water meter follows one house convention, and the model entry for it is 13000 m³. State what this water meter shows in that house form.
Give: 164578.21 m³
